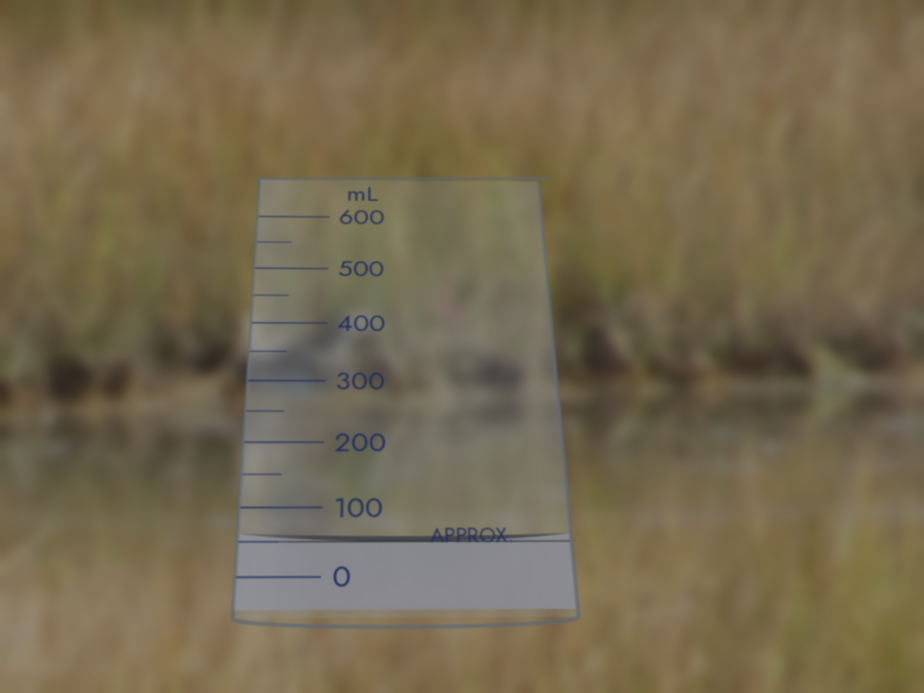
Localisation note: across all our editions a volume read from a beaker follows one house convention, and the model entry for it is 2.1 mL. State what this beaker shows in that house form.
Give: 50 mL
